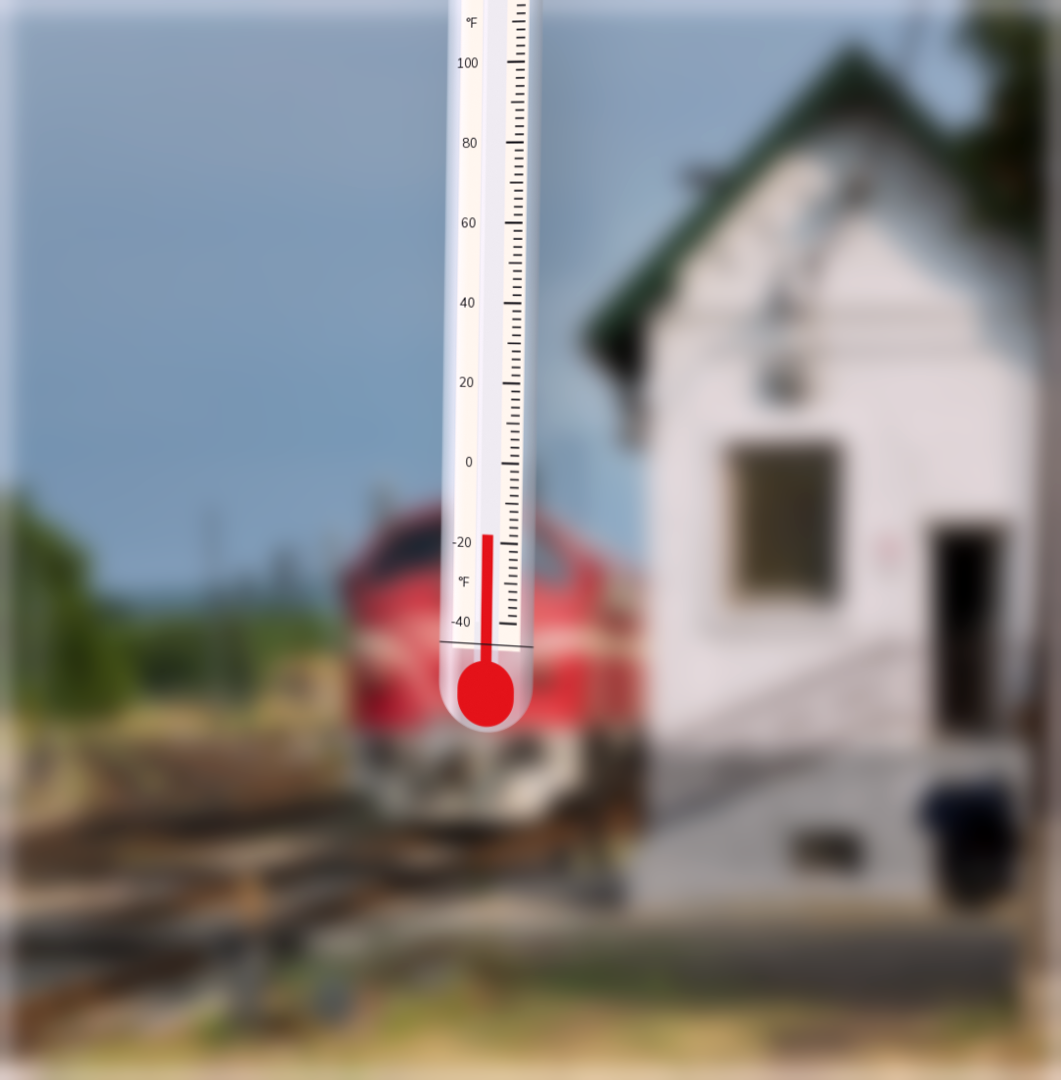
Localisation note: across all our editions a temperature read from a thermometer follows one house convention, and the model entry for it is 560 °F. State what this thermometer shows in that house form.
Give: -18 °F
